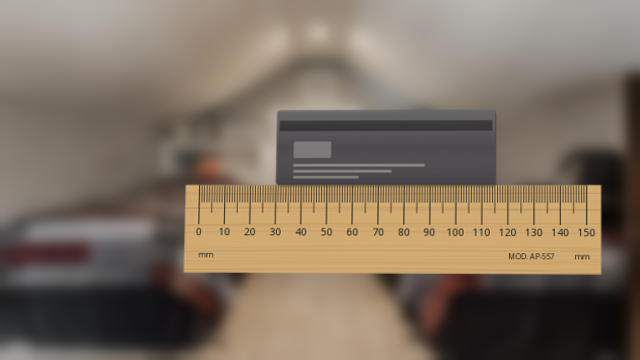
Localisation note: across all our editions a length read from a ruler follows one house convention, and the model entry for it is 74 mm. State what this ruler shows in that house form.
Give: 85 mm
